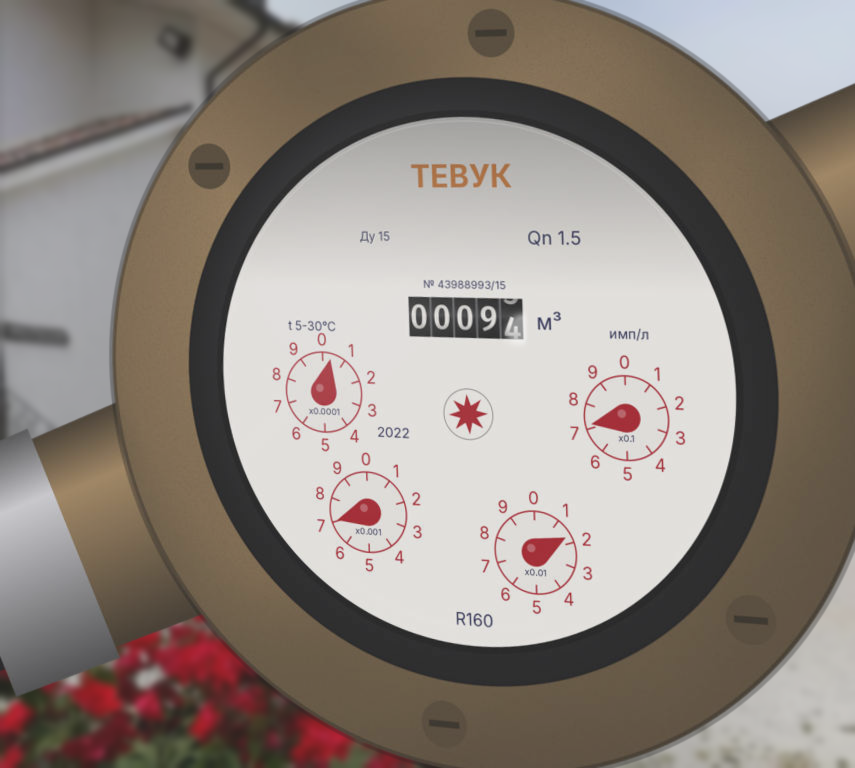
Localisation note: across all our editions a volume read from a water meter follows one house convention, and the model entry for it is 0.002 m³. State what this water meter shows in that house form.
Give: 93.7170 m³
